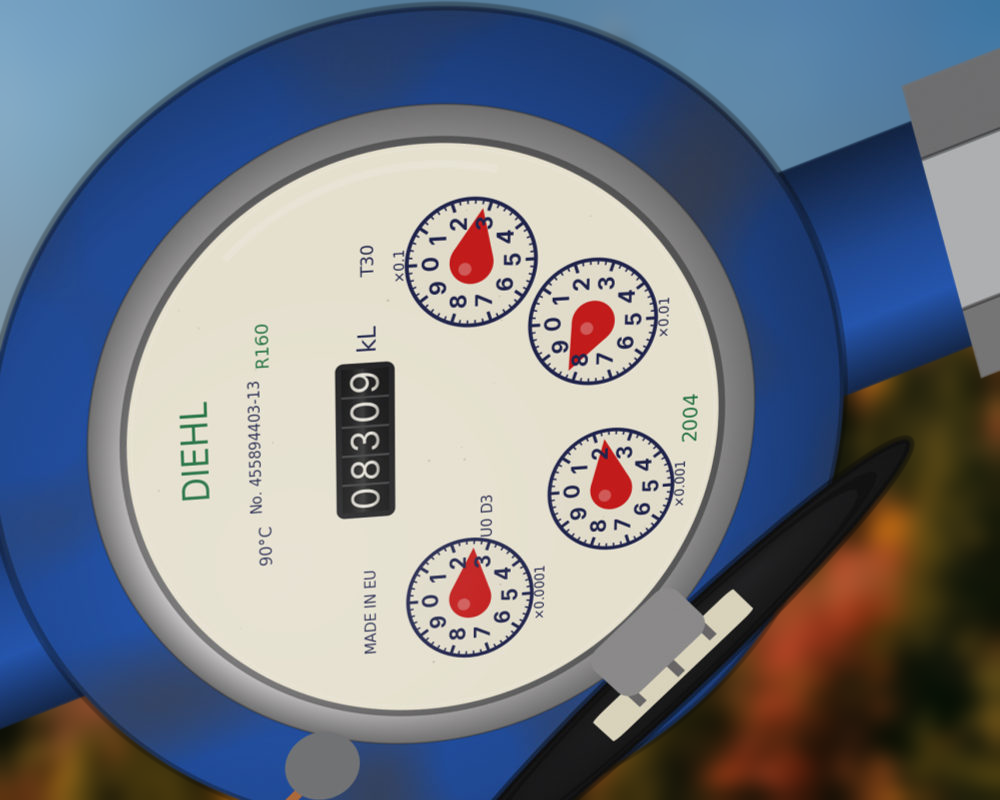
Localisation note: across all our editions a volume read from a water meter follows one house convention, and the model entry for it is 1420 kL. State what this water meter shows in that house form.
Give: 8309.2822 kL
